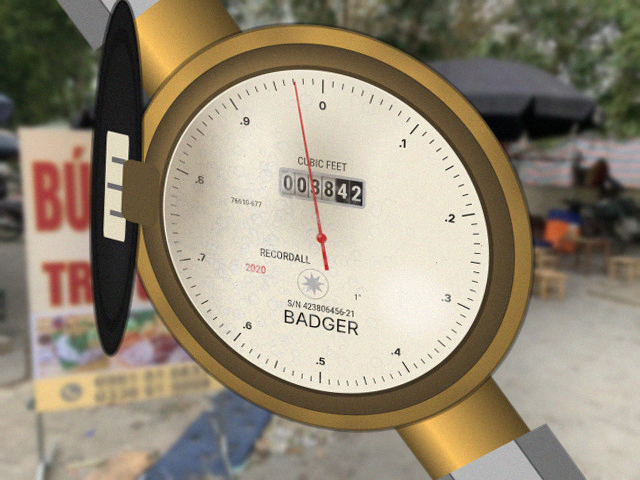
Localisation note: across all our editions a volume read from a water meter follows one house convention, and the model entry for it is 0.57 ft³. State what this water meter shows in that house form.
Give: 3841.97 ft³
